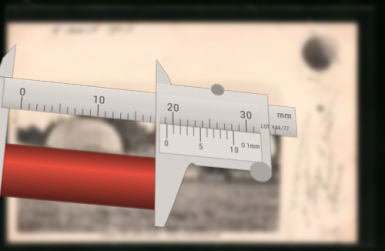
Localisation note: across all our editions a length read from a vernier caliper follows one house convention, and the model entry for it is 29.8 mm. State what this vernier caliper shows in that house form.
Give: 19.2 mm
